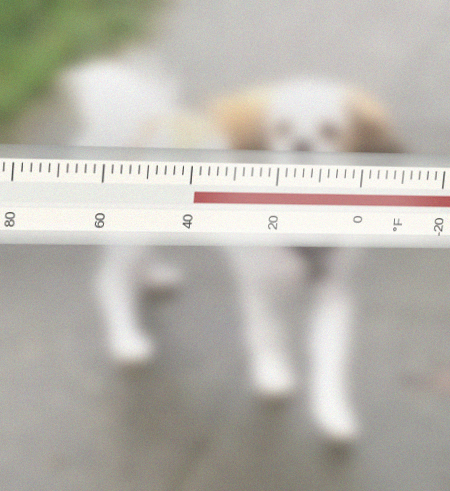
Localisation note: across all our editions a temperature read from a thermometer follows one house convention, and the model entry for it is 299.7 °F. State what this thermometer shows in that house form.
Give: 39 °F
